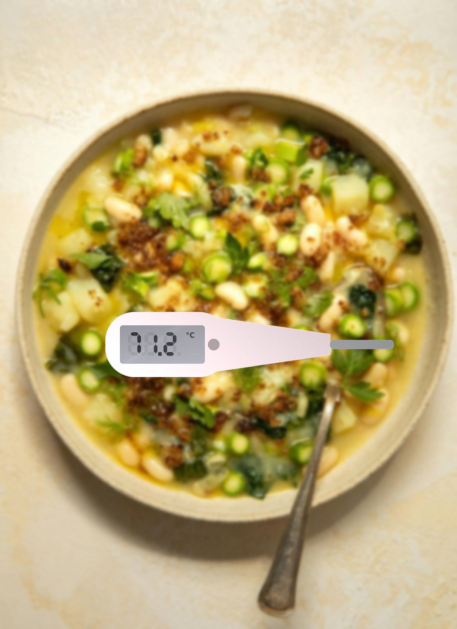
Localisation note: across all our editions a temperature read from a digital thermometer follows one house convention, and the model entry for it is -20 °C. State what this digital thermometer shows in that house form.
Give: 71.2 °C
